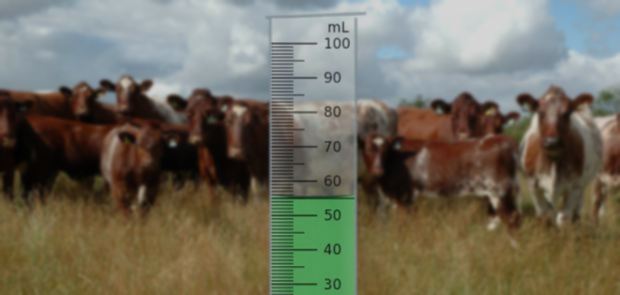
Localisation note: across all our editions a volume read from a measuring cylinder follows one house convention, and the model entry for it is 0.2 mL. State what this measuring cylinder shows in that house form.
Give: 55 mL
